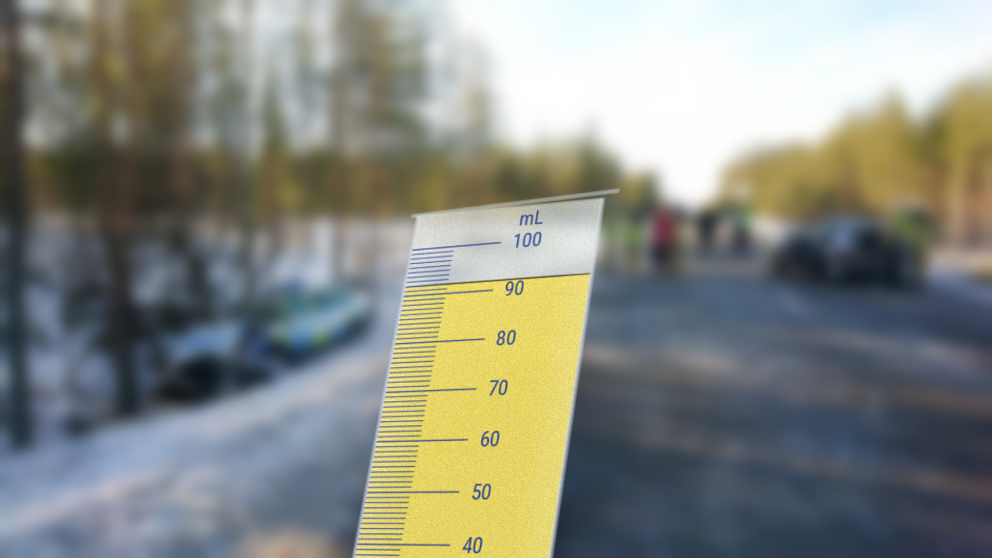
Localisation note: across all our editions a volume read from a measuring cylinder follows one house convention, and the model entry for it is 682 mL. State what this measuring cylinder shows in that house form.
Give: 92 mL
